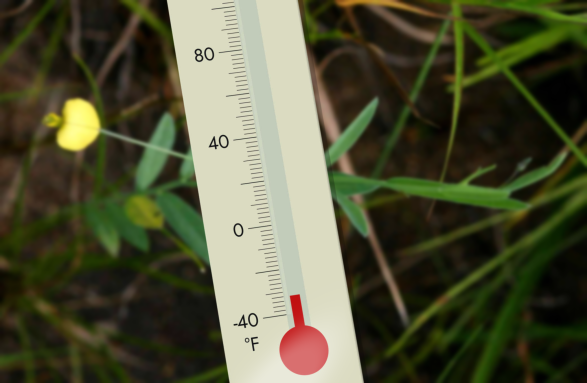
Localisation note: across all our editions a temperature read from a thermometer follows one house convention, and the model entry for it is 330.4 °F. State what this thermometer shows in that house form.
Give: -32 °F
